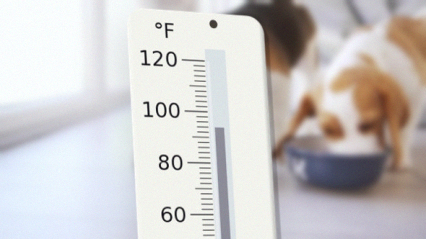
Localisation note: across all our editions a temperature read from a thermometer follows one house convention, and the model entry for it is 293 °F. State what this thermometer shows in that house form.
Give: 94 °F
